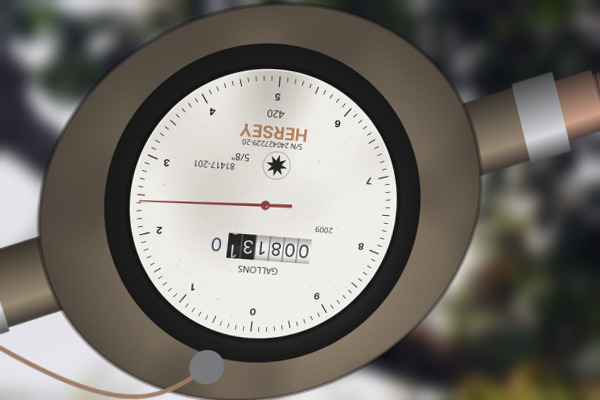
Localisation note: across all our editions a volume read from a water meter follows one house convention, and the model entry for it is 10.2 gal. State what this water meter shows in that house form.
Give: 81312.4 gal
